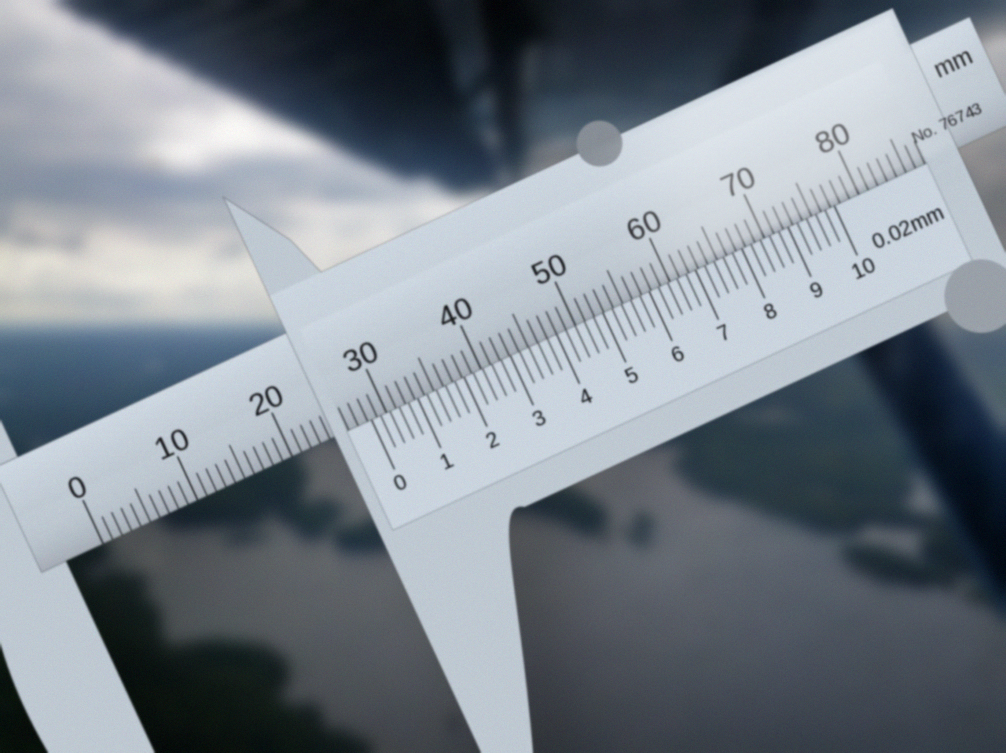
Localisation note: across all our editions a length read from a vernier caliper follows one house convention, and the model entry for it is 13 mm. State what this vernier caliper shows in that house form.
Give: 28.4 mm
